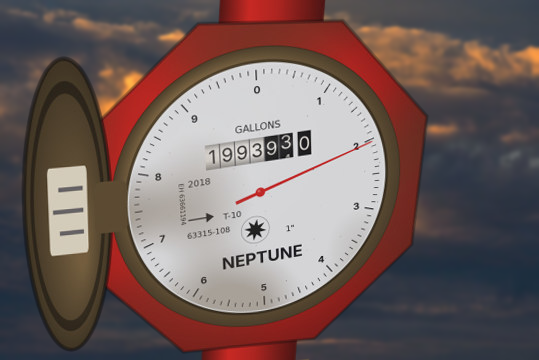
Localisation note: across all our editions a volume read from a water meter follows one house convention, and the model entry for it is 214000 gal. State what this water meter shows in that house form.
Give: 1993932.0 gal
